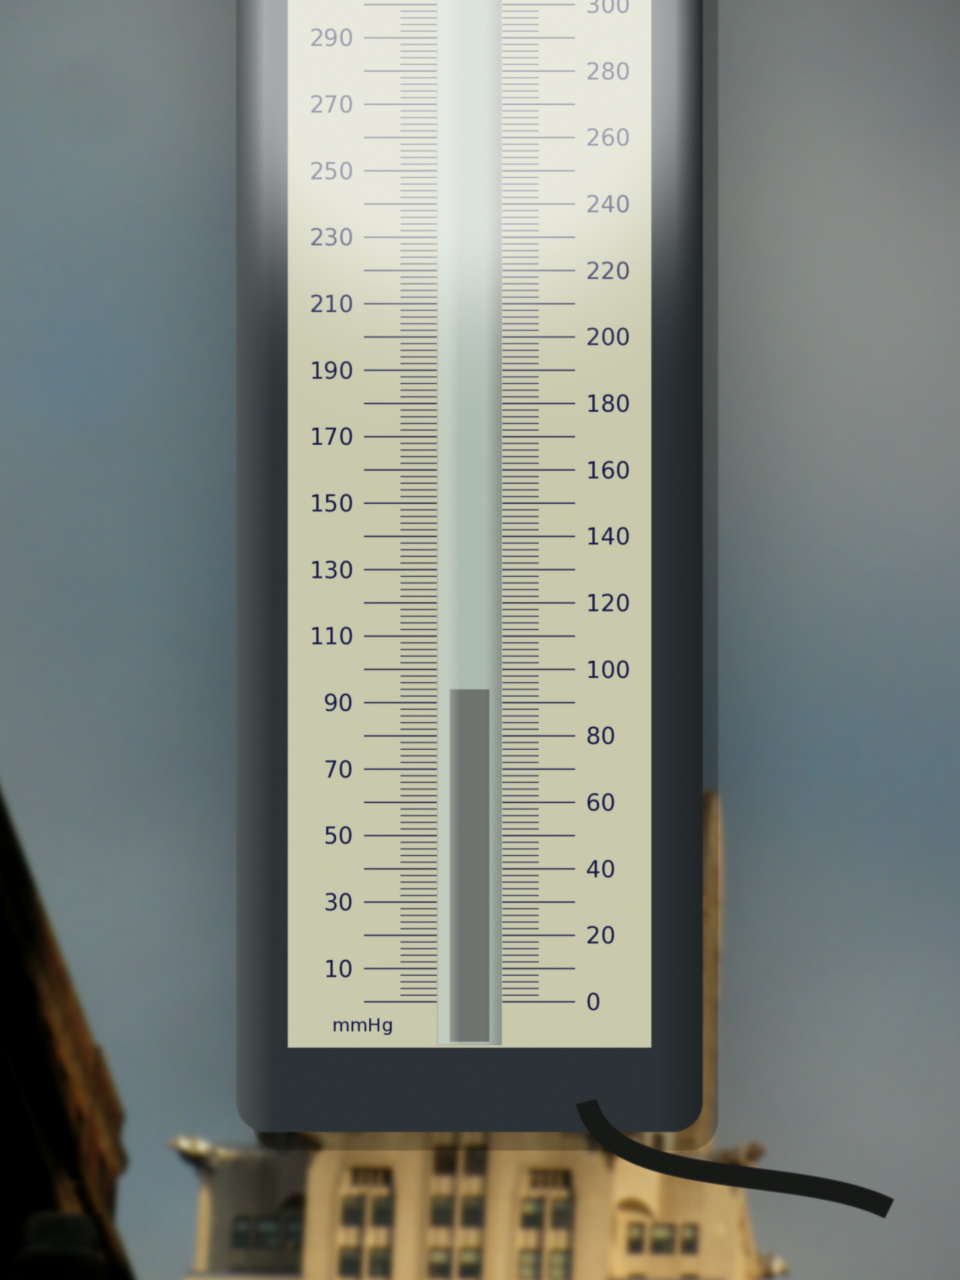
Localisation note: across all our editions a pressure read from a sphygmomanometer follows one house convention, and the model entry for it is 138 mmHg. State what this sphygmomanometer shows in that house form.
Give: 94 mmHg
